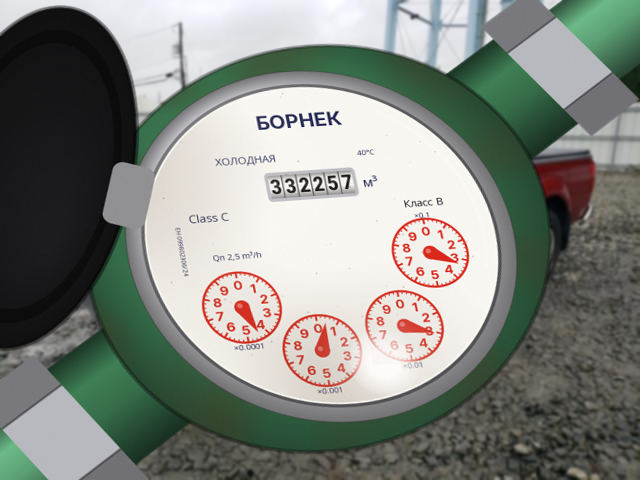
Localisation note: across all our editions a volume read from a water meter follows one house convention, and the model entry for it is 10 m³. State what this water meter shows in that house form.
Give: 332257.3304 m³
